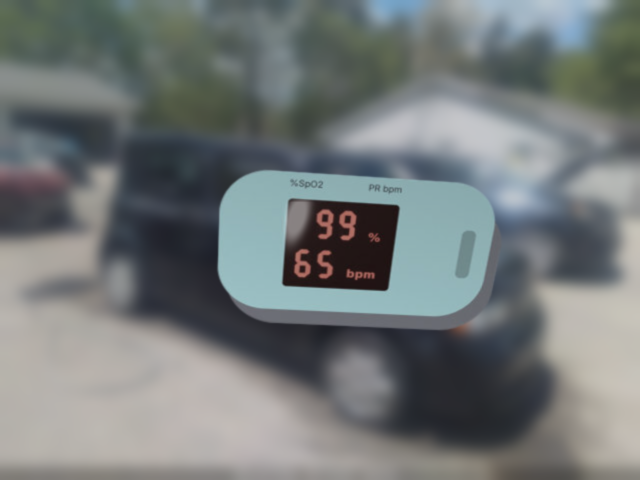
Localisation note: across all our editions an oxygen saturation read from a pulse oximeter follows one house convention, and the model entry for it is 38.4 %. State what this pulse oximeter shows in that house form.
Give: 99 %
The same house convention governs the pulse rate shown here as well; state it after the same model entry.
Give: 65 bpm
